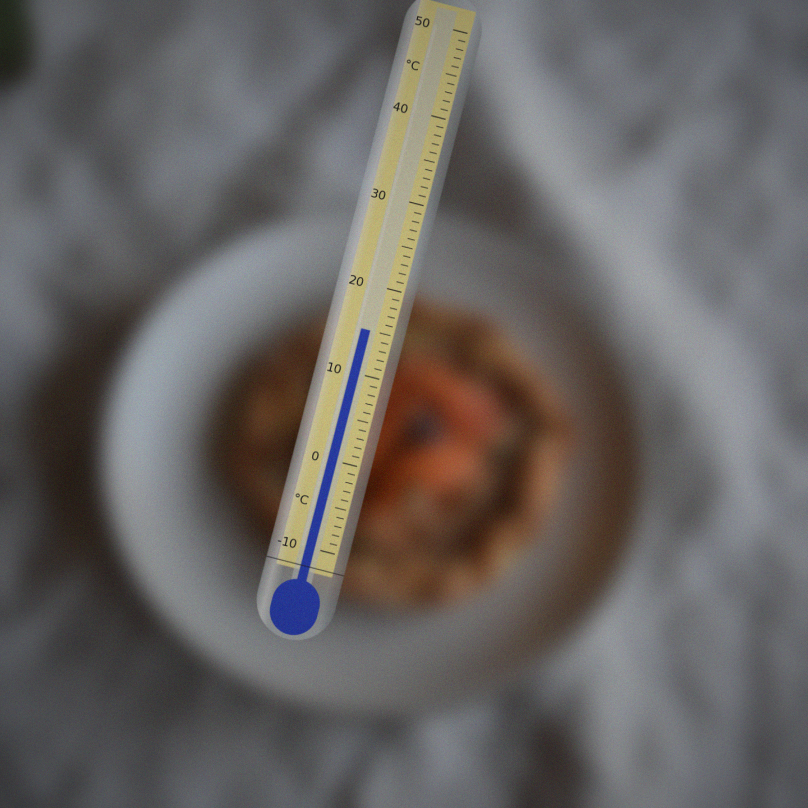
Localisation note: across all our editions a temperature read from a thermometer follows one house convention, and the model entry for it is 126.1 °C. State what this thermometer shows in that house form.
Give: 15 °C
